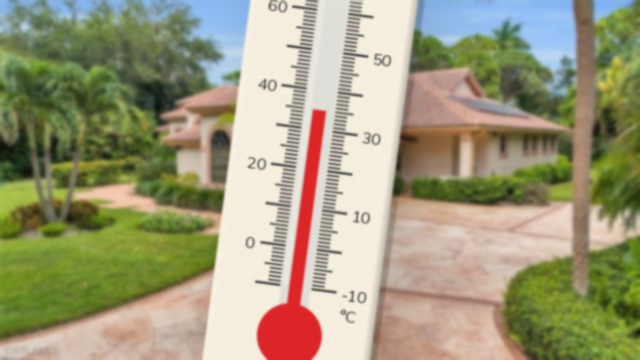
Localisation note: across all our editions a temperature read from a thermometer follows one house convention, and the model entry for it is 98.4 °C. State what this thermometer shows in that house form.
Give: 35 °C
